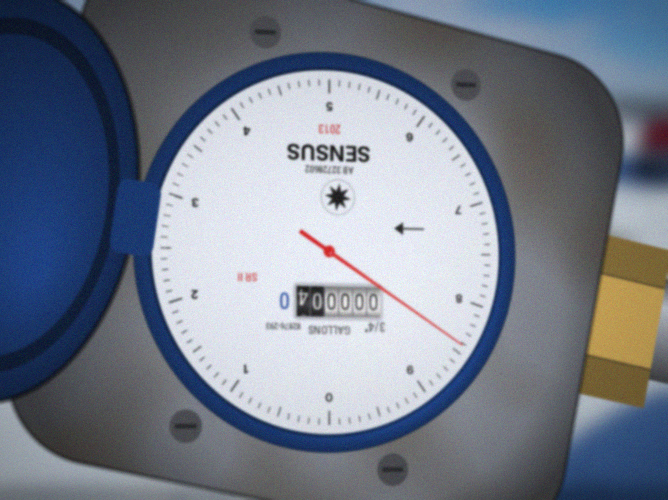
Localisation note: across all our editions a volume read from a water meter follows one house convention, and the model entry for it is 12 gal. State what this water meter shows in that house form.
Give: 38.4 gal
